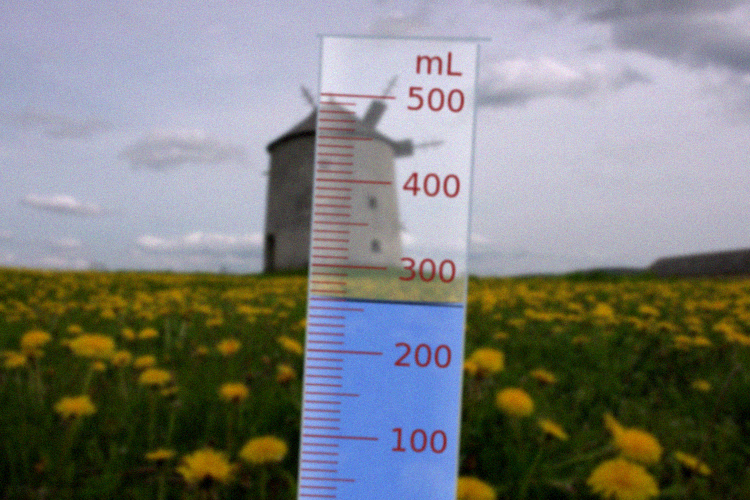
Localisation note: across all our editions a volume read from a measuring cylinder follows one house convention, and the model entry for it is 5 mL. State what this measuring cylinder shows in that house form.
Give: 260 mL
